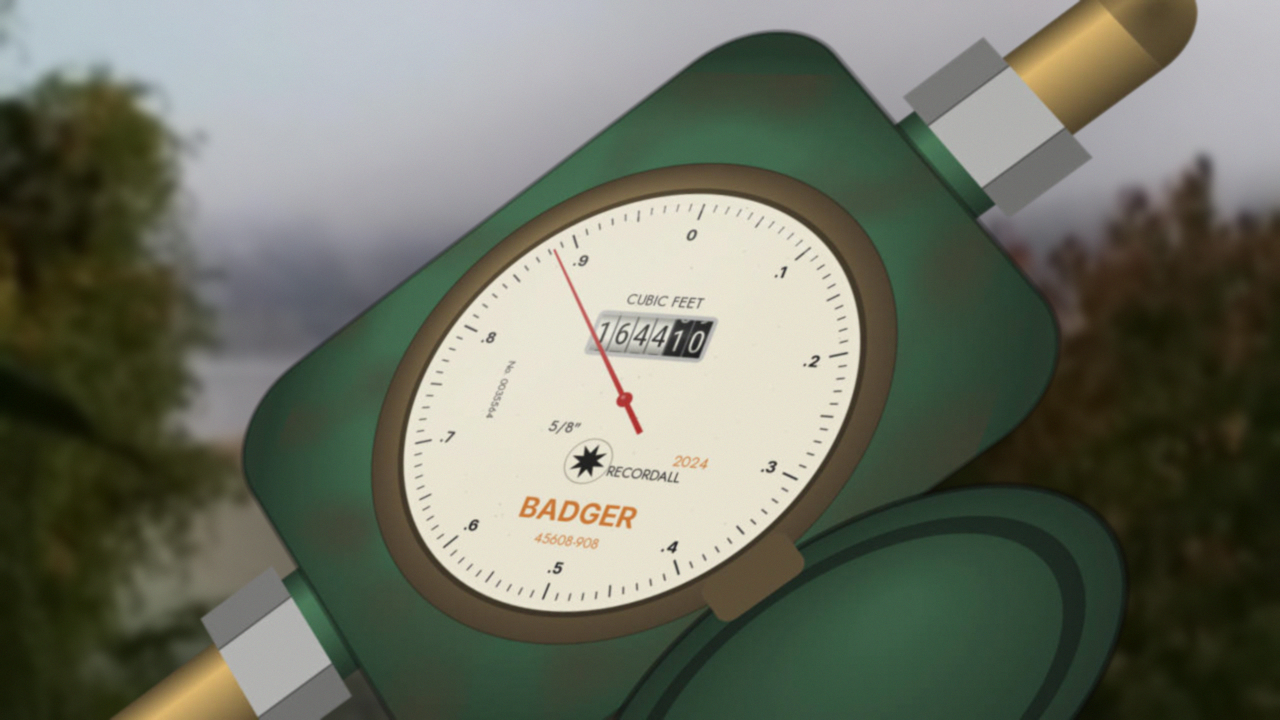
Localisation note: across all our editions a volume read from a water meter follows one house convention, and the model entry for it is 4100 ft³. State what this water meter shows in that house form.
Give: 164409.88 ft³
